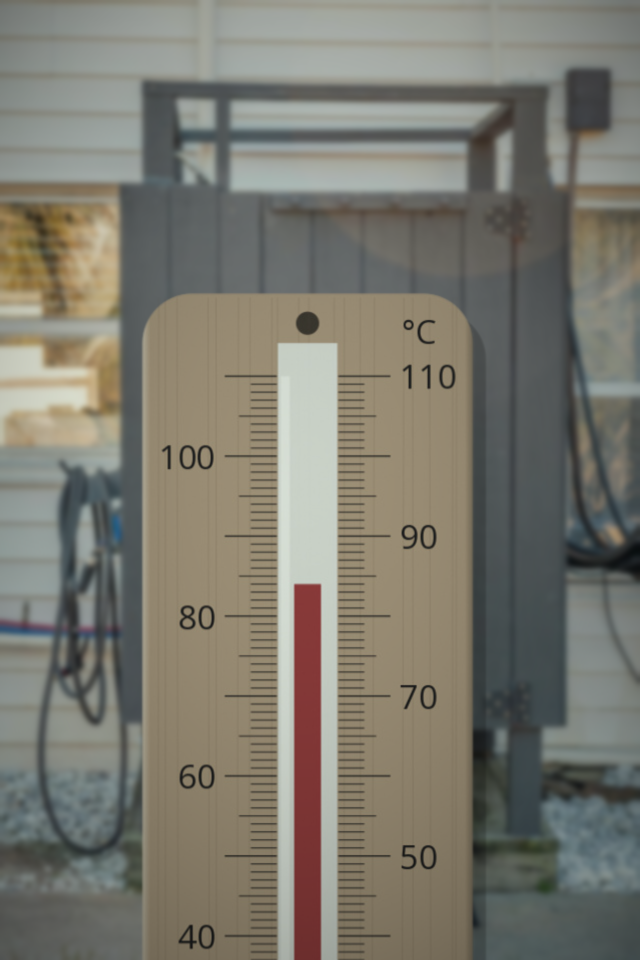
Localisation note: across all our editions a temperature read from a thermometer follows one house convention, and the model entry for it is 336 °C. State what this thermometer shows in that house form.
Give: 84 °C
